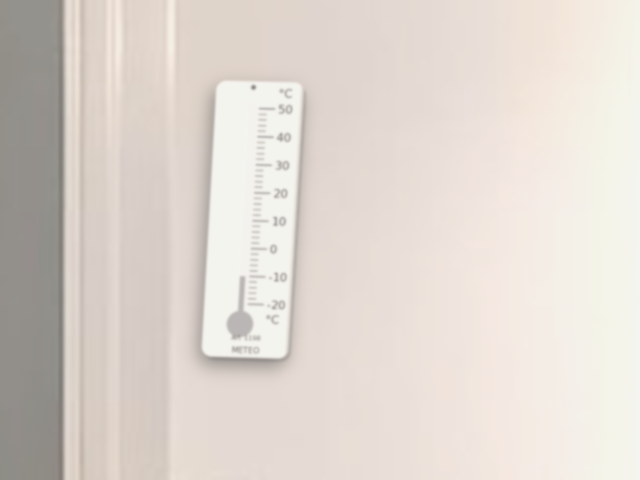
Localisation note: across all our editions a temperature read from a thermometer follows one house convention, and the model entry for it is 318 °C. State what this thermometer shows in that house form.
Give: -10 °C
